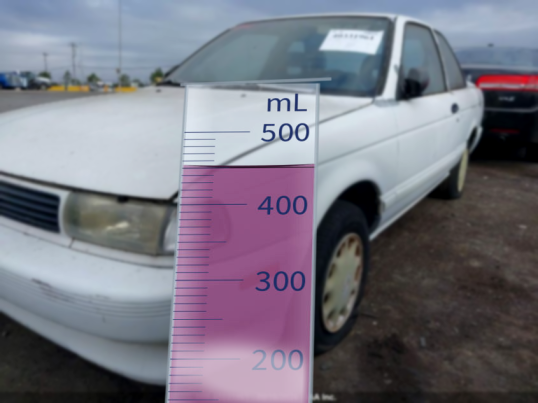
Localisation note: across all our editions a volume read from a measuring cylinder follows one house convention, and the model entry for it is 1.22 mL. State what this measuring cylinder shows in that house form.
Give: 450 mL
